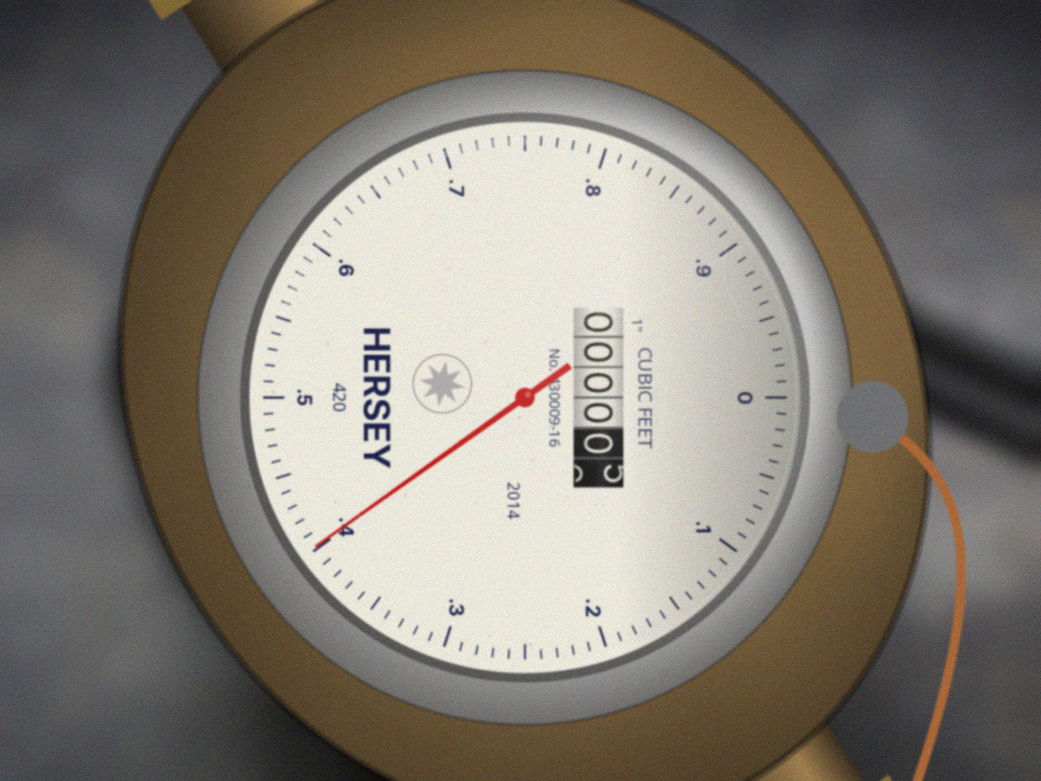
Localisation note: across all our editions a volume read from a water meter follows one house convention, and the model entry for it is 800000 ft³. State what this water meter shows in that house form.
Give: 5.40 ft³
